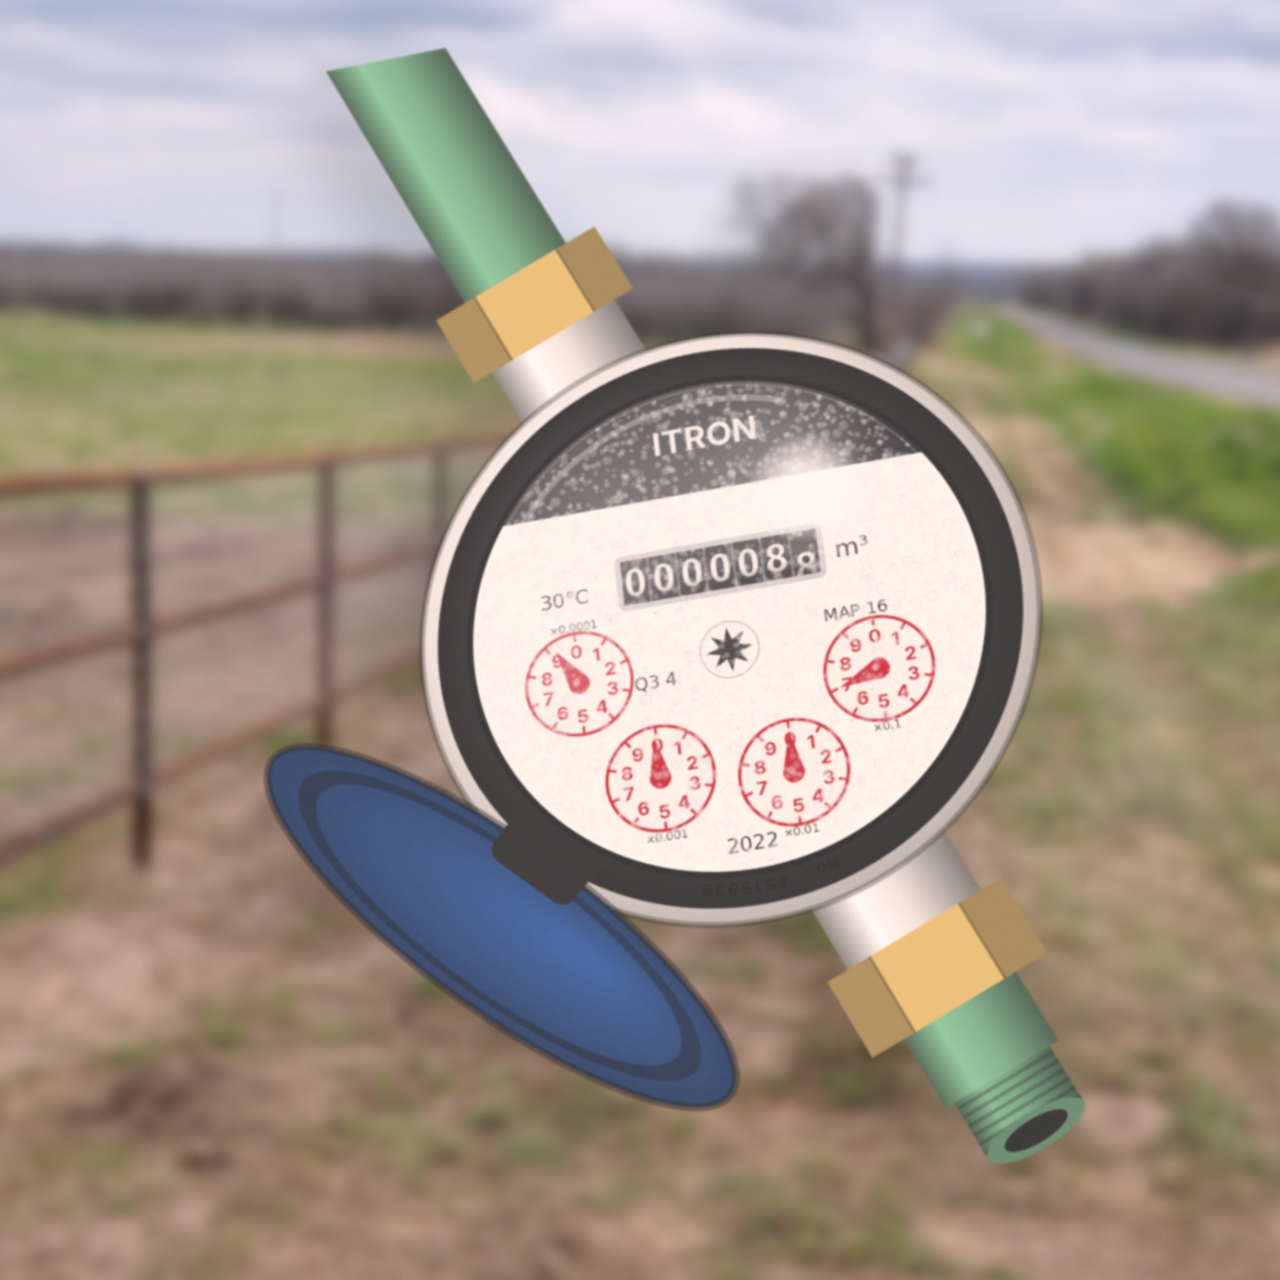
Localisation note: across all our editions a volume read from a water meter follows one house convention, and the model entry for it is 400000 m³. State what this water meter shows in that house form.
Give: 87.6999 m³
